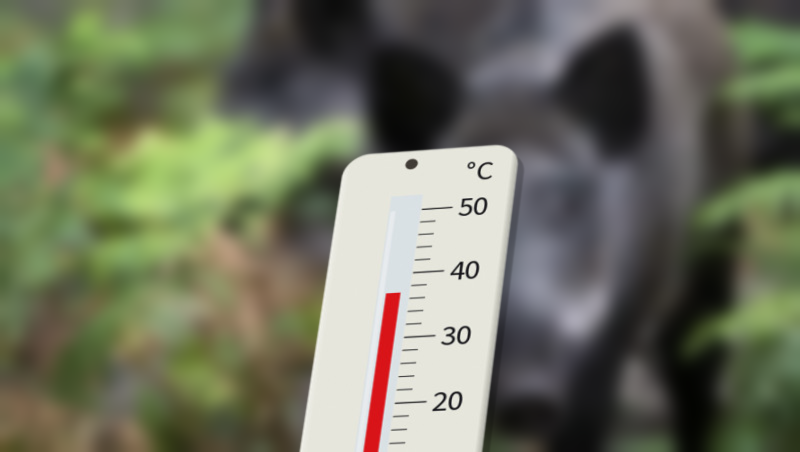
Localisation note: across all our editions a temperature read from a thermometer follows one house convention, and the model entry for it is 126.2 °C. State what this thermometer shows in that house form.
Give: 37 °C
